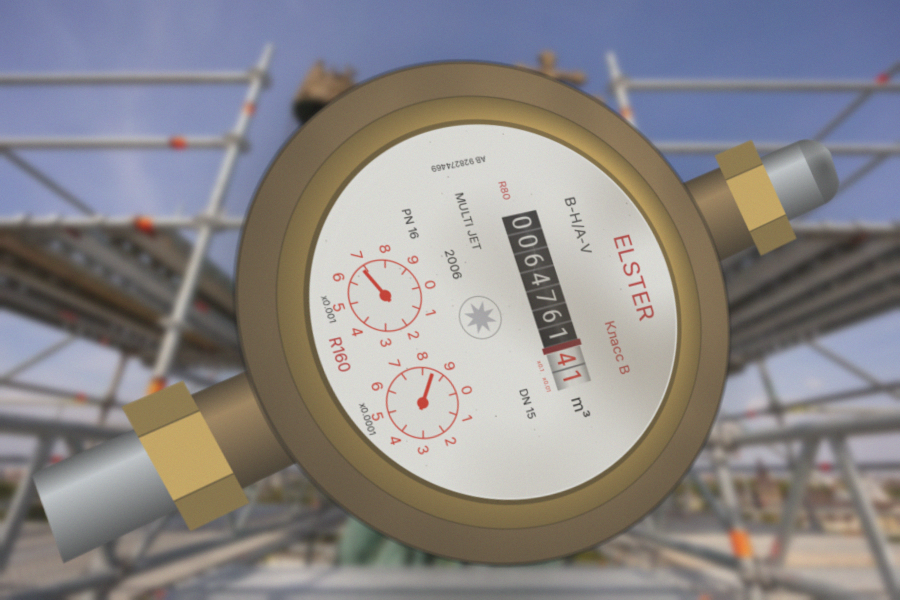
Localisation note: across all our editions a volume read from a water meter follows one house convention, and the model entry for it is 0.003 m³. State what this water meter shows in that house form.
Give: 64761.4168 m³
